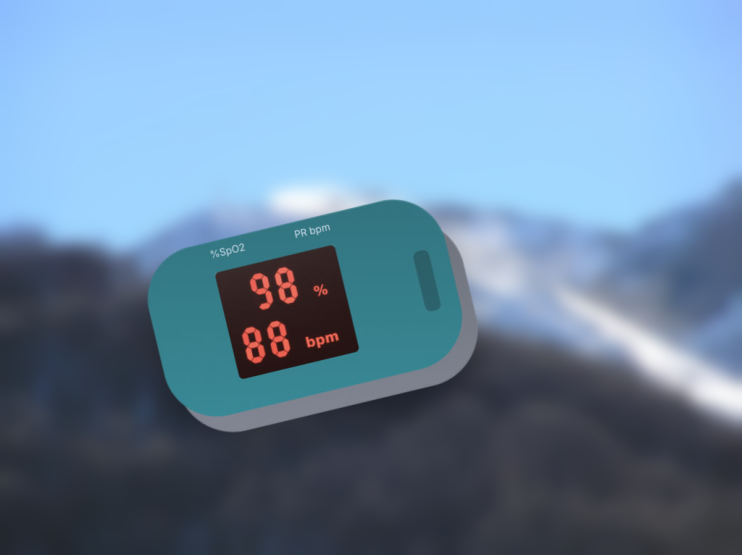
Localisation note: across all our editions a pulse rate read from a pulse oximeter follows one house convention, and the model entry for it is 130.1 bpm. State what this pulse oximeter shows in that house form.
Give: 88 bpm
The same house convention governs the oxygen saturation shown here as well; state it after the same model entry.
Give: 98 %
